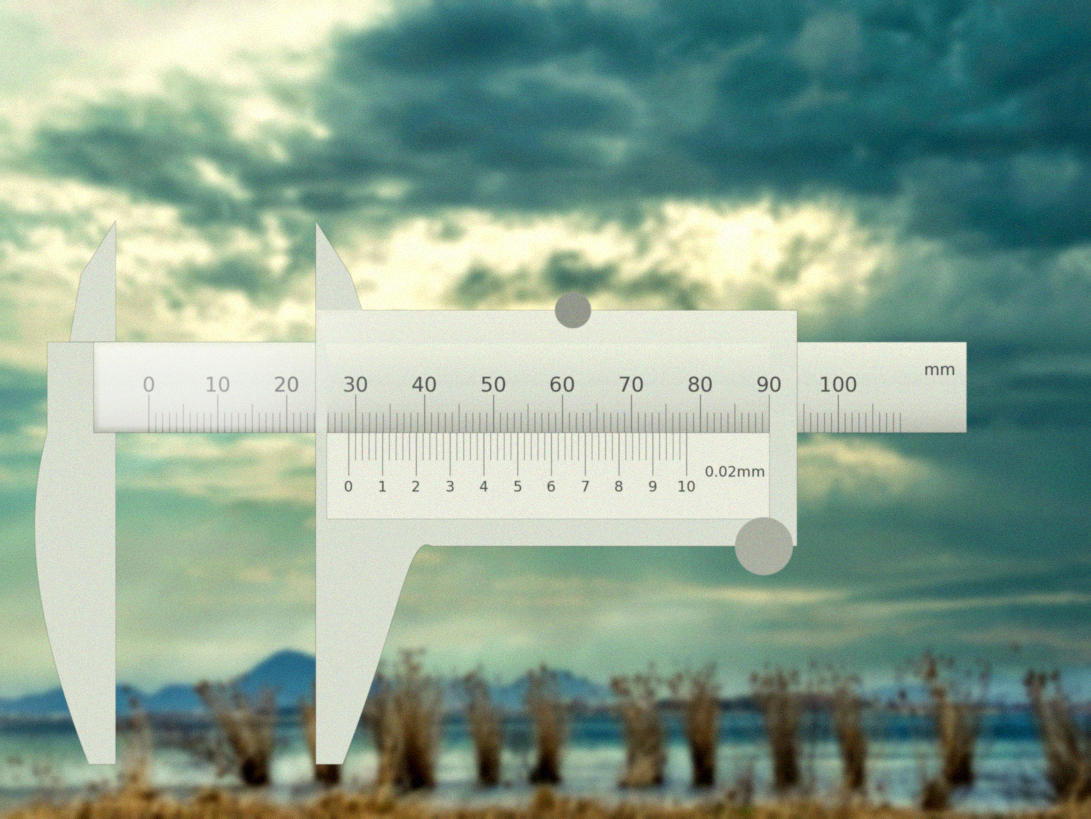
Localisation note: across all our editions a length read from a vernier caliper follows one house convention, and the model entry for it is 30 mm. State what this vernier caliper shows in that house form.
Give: 29.0 mm
